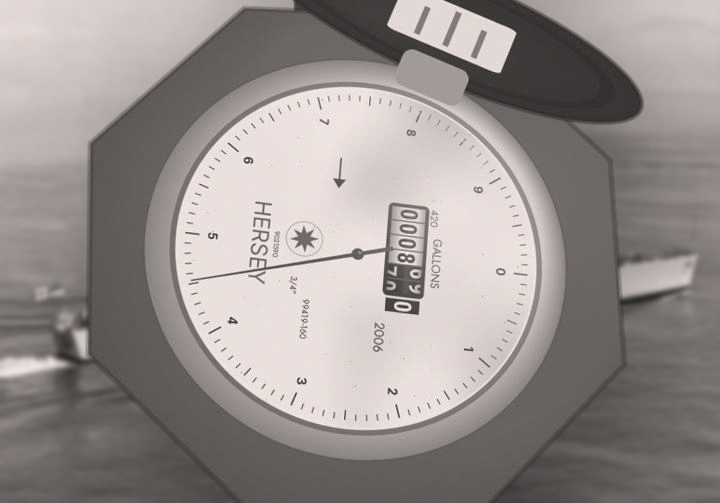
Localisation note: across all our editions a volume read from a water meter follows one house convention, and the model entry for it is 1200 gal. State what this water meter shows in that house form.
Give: 8694.5 gal
